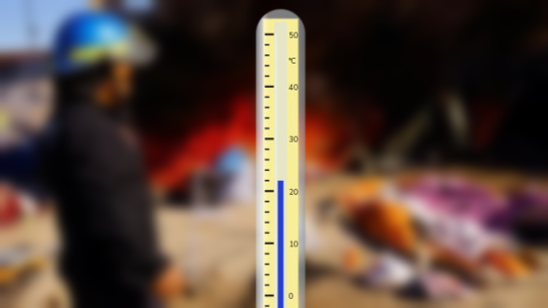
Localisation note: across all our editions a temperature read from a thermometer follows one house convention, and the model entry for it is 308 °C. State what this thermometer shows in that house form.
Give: 22 °C
